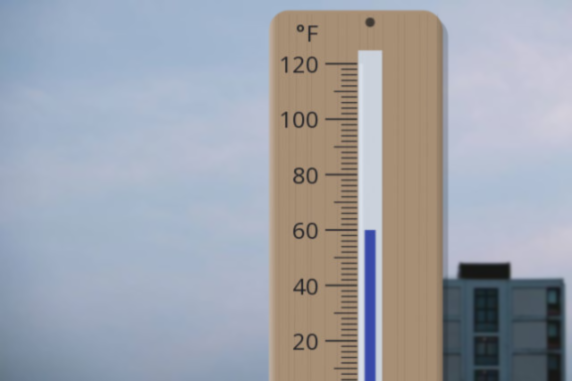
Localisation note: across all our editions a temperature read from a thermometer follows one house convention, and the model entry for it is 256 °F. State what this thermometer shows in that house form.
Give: 60 °F
